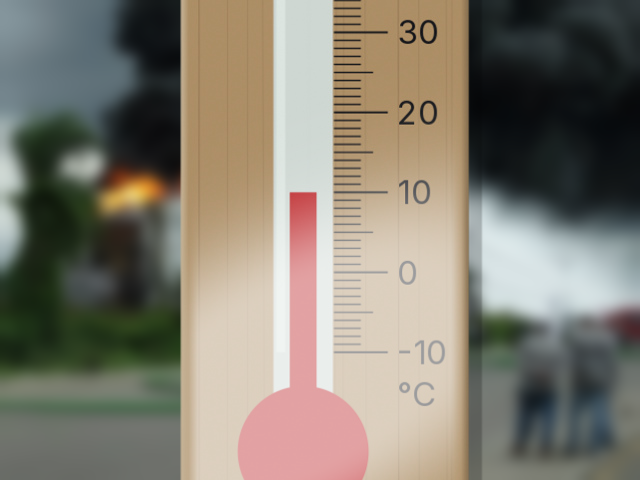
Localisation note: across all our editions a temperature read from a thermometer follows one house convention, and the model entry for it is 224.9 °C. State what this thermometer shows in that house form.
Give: 10 °C
